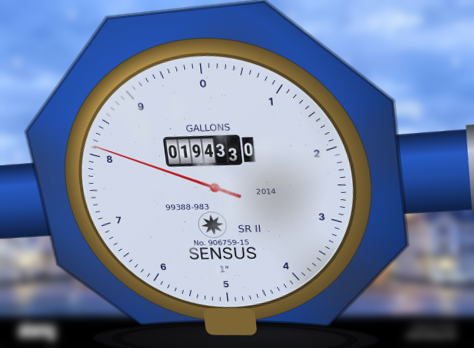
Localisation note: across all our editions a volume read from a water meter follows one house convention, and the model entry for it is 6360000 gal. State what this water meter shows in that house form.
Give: 194328.1 gal
